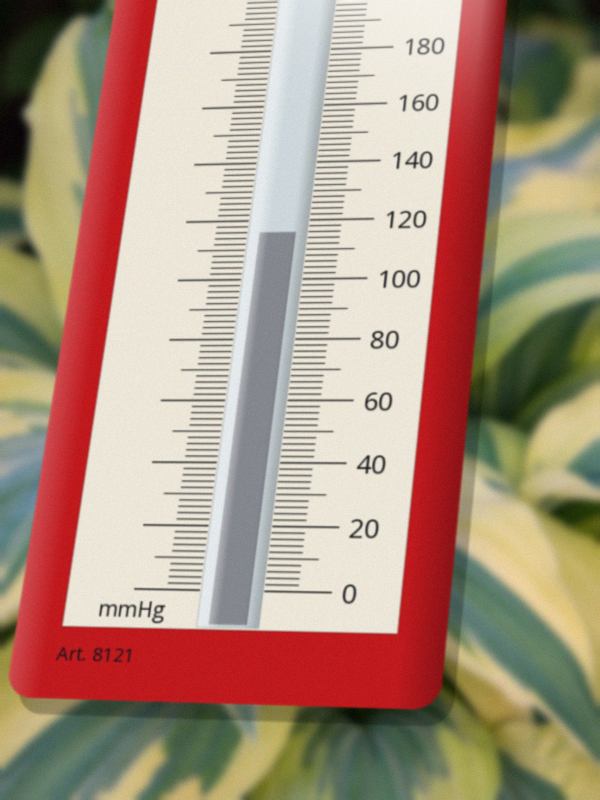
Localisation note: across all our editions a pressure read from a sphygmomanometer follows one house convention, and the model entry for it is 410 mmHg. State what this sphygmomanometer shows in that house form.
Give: 116 mmHg
